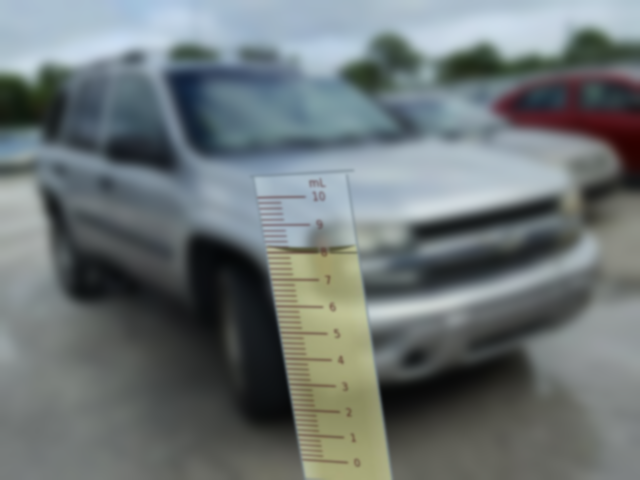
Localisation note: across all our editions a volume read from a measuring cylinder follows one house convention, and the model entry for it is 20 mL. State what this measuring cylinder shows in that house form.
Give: 8 mL
